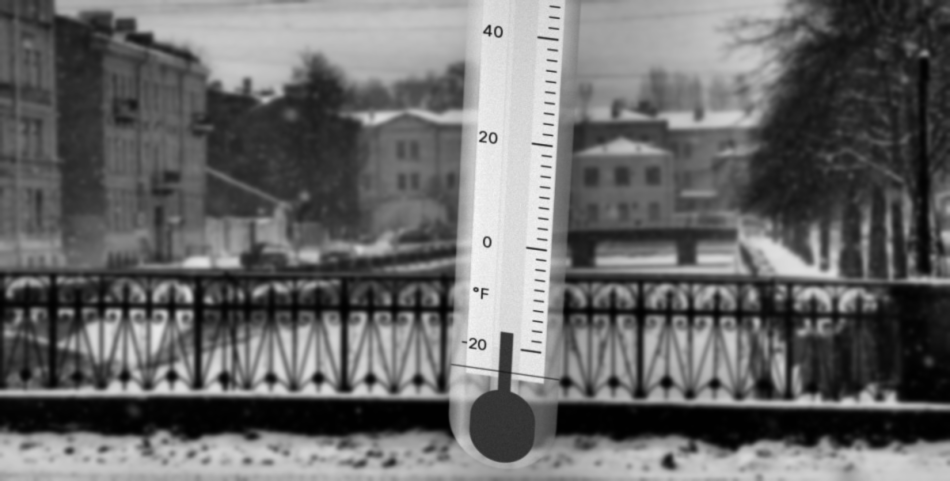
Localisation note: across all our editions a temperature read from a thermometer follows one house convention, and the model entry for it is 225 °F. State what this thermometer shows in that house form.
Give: -17 °F
